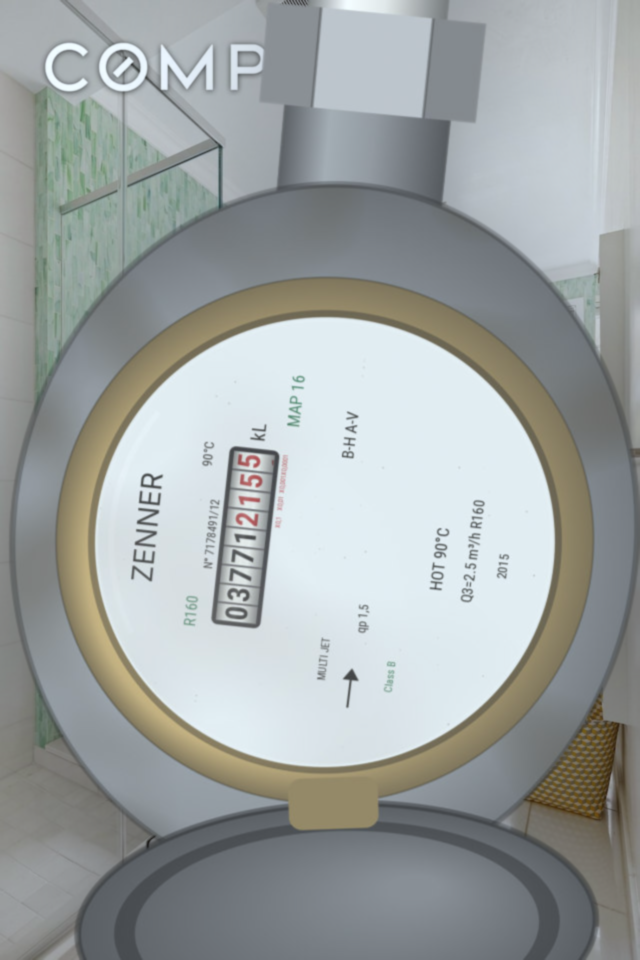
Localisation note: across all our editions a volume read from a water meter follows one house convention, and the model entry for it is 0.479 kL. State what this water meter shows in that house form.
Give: 3771.2155 kL
